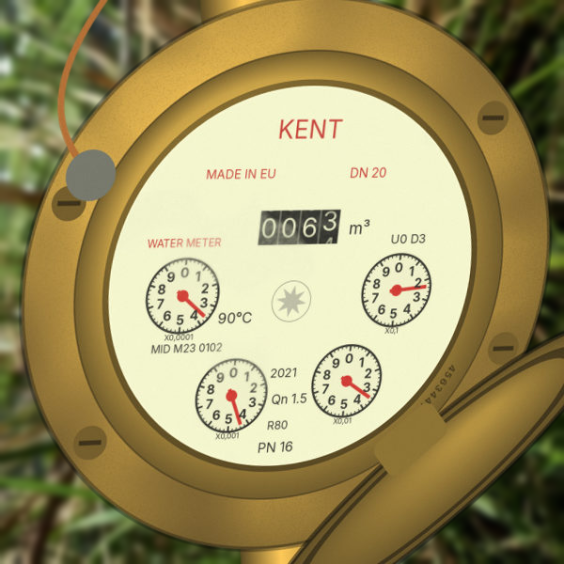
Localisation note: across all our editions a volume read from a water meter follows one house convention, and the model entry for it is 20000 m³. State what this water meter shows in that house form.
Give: 63.2343 m³
